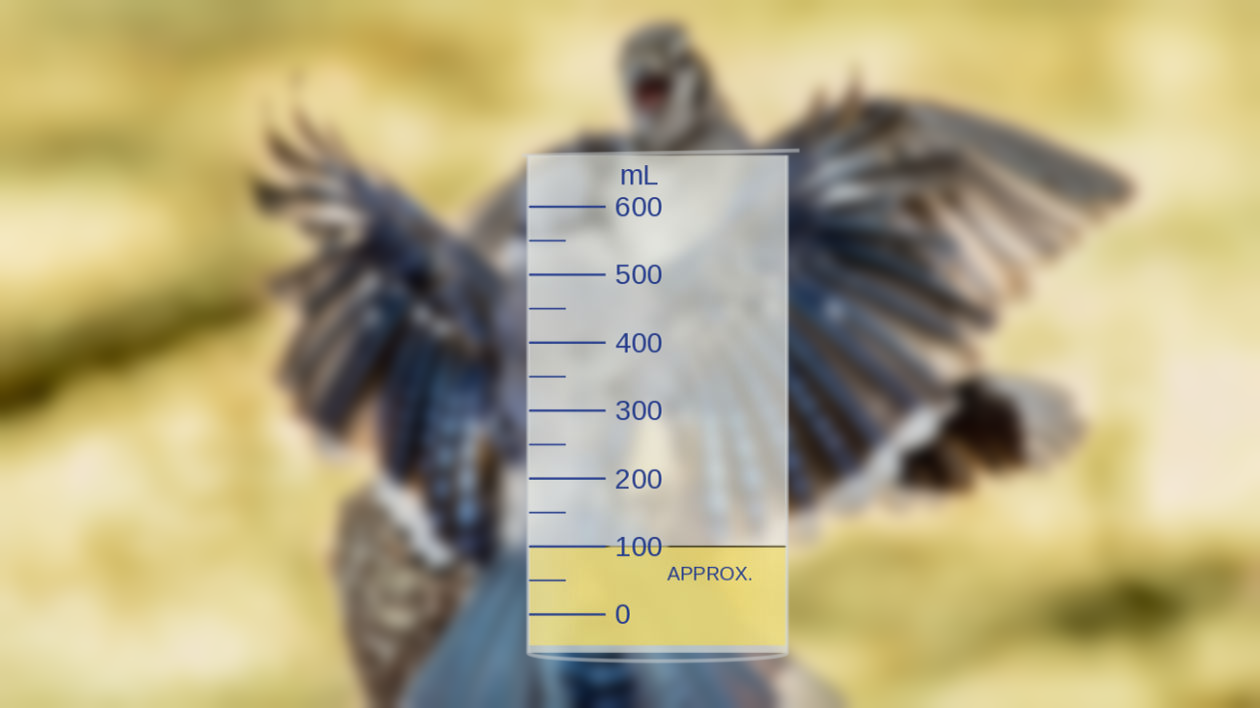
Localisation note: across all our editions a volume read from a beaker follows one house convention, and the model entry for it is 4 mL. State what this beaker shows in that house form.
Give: 100 mL
